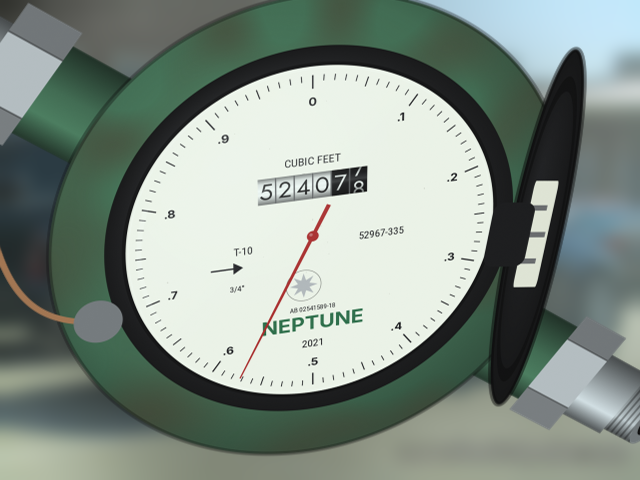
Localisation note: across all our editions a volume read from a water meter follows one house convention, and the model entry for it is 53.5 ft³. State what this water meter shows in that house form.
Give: 524077.57 ft³
